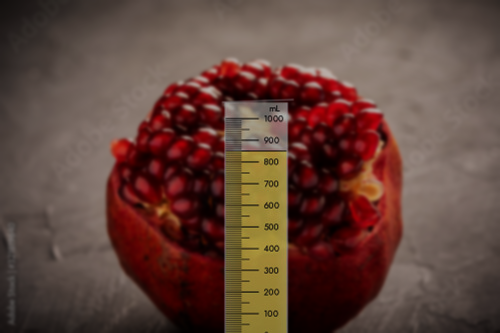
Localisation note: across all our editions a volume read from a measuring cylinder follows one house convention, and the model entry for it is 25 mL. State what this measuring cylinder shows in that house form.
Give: 850 mL
